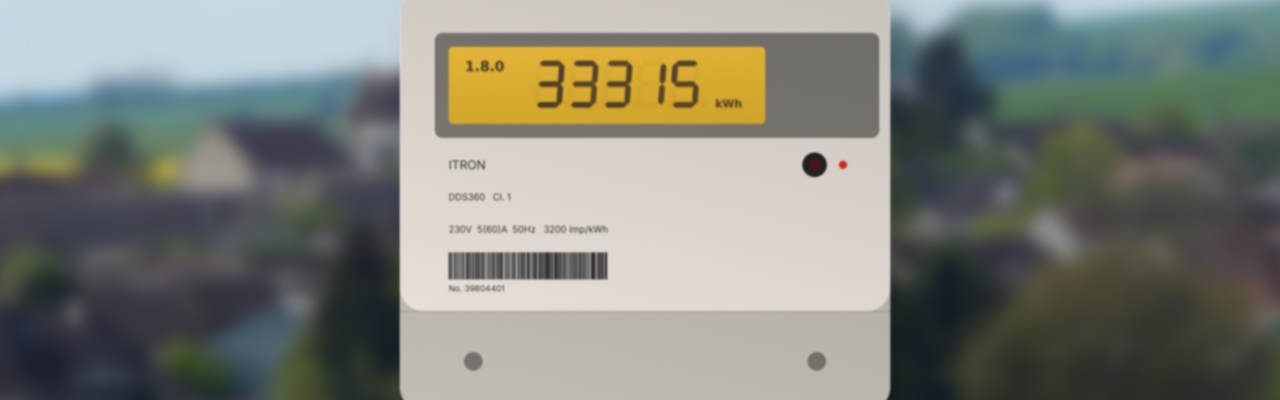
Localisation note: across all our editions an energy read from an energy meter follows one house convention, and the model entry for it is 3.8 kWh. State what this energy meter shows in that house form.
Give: 33315 kWh
